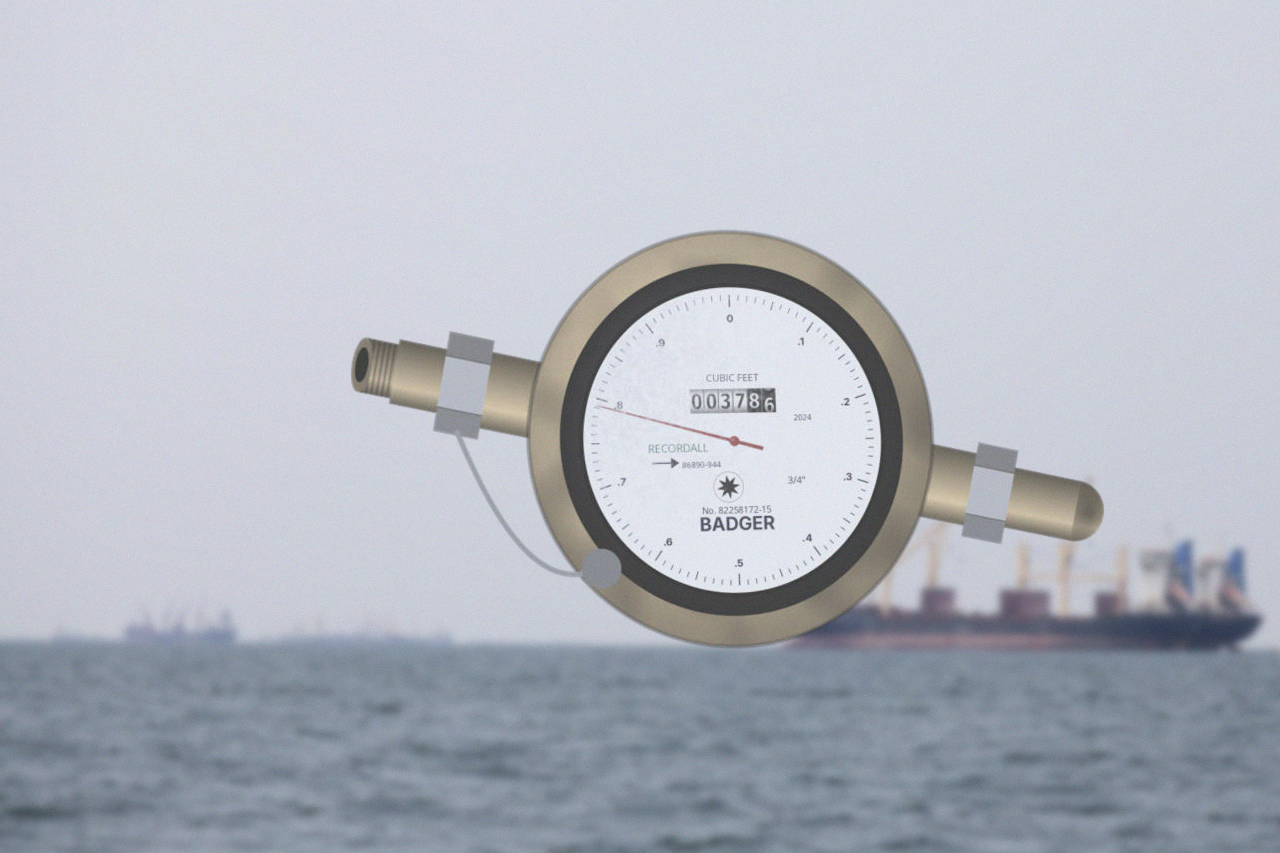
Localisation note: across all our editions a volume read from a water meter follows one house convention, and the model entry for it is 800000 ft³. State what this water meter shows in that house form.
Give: 3785.79 ft³
